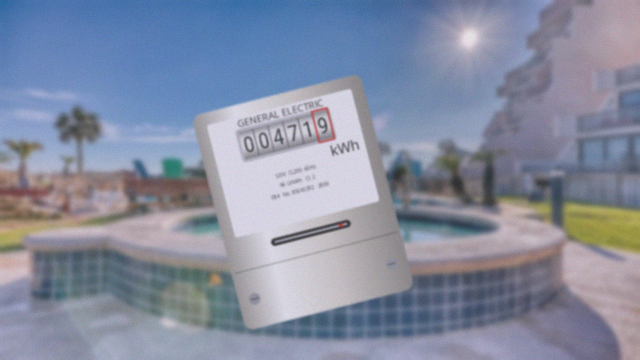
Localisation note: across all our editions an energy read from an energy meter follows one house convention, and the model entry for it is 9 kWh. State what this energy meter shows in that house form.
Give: 471.9 kWh
